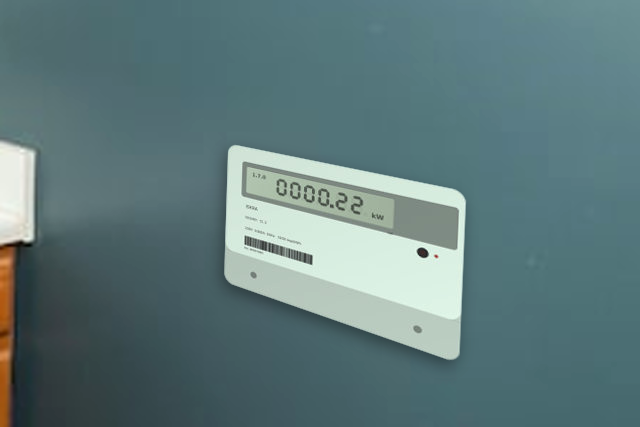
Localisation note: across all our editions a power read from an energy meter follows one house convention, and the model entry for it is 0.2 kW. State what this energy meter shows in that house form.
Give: 0.22 kW
